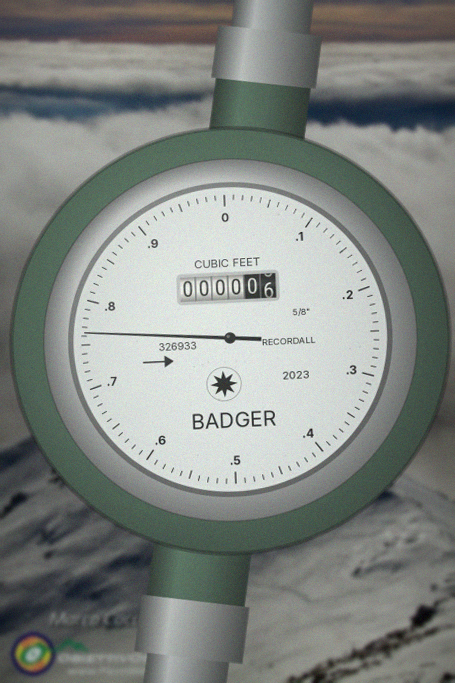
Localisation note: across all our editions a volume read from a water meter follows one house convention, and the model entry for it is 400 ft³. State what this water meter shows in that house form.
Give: 5.76 ft³
